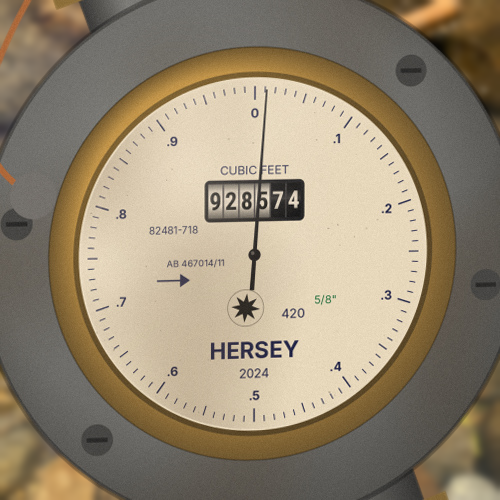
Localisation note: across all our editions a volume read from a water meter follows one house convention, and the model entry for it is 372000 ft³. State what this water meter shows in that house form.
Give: 928574.01 ft³
